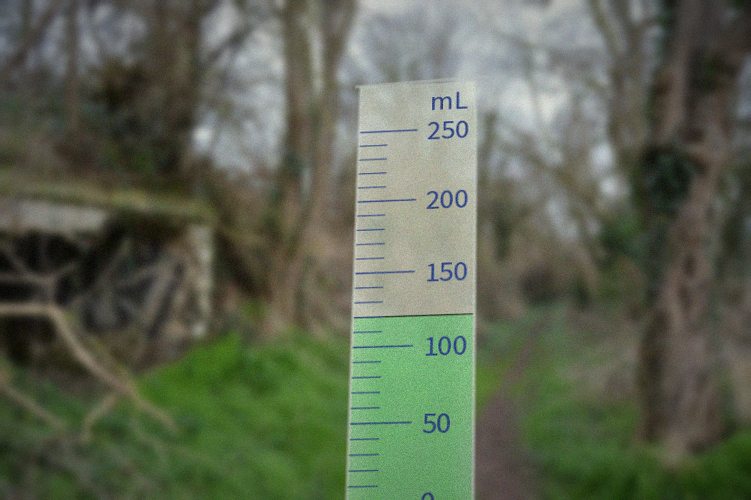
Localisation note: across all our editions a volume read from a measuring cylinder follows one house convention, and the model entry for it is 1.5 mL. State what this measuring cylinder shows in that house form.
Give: 120 mL
